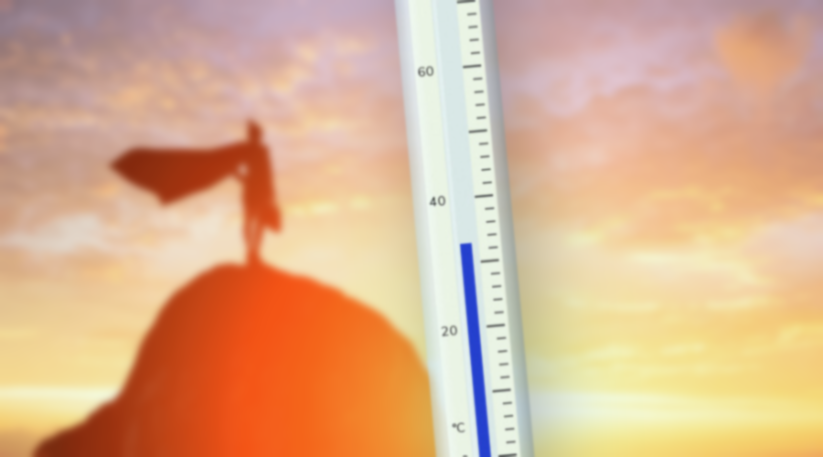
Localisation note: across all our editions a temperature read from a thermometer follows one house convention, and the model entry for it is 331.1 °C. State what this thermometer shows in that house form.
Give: 33 °C
